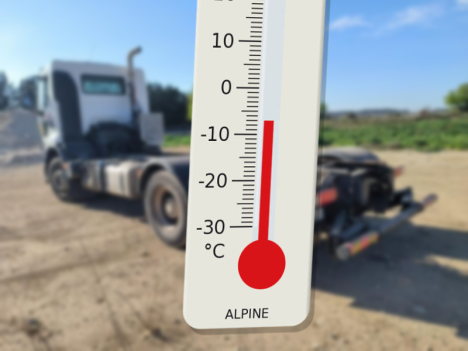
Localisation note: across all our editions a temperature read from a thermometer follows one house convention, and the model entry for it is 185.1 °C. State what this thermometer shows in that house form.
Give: -7 °C
